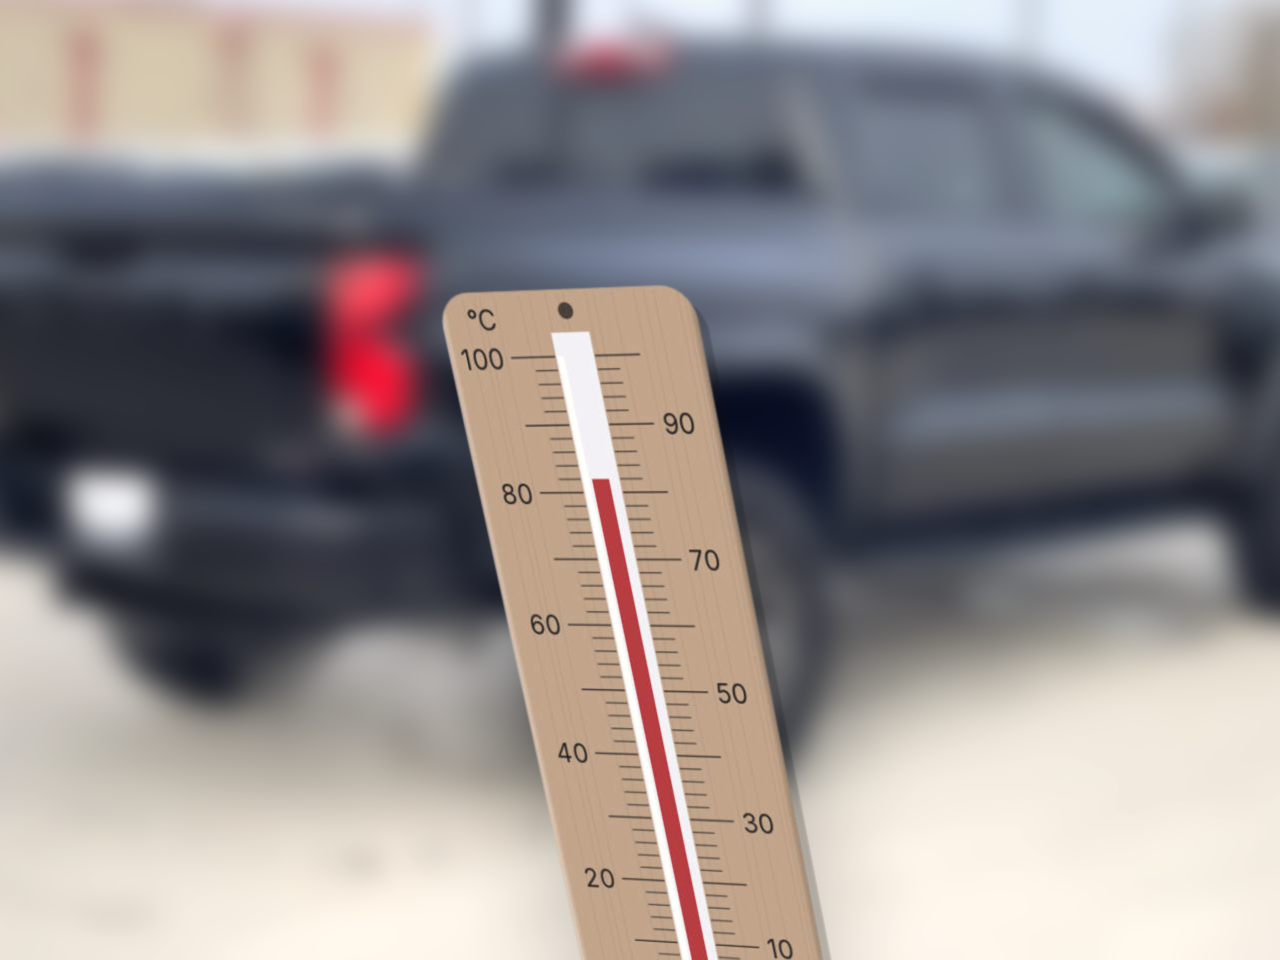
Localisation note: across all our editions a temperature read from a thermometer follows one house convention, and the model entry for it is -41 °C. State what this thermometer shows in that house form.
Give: 82 °C
